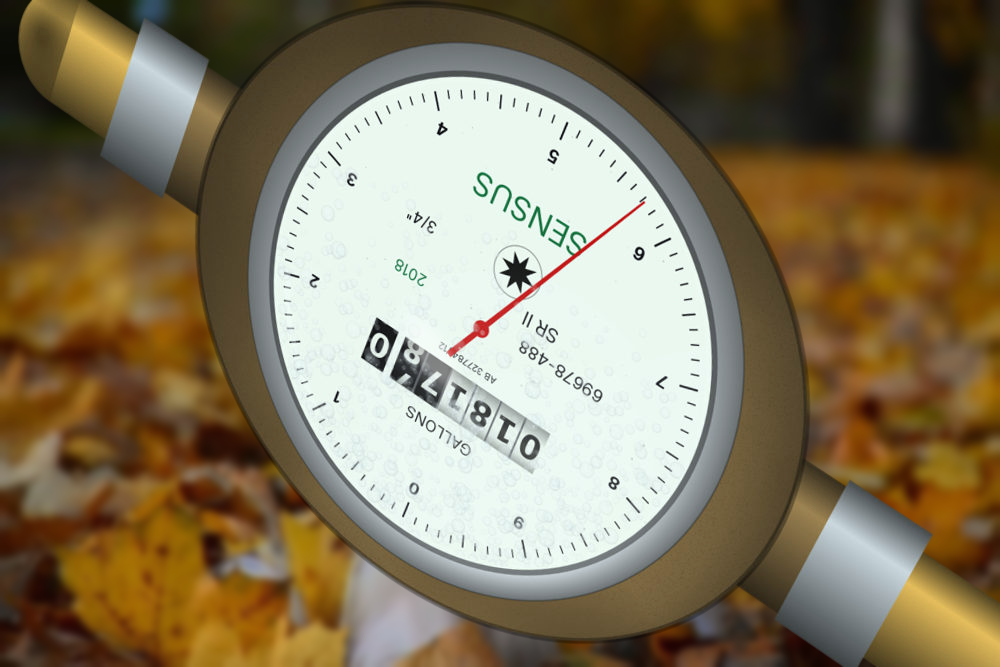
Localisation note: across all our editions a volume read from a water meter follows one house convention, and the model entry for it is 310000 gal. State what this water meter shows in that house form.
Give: 181775.7 gal
